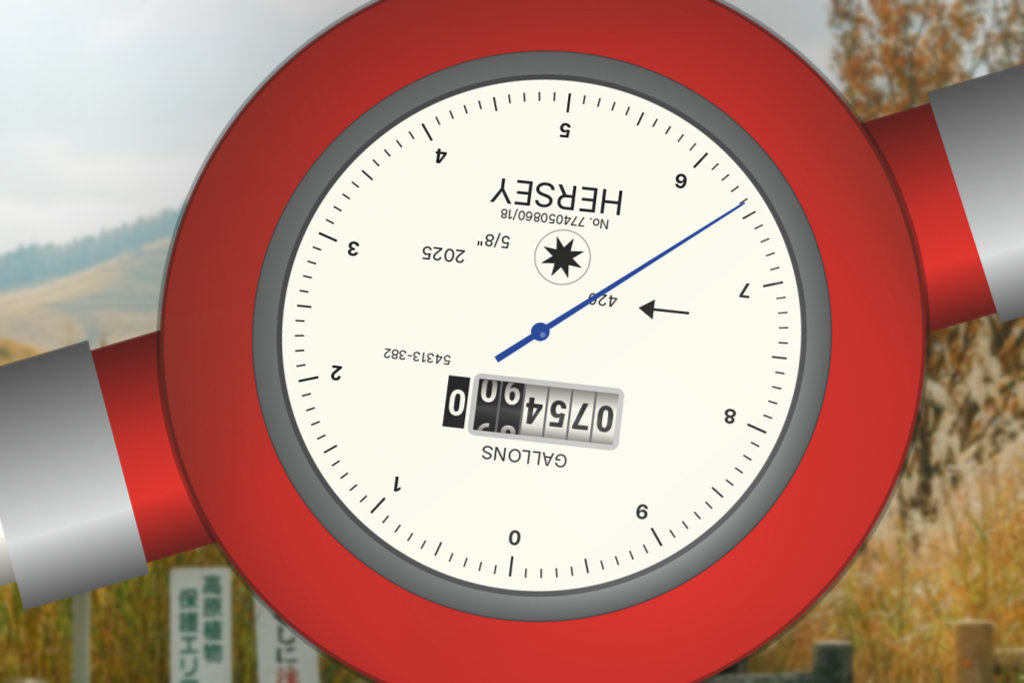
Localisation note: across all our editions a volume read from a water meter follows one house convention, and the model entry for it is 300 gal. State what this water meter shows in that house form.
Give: 754896.4 gal
